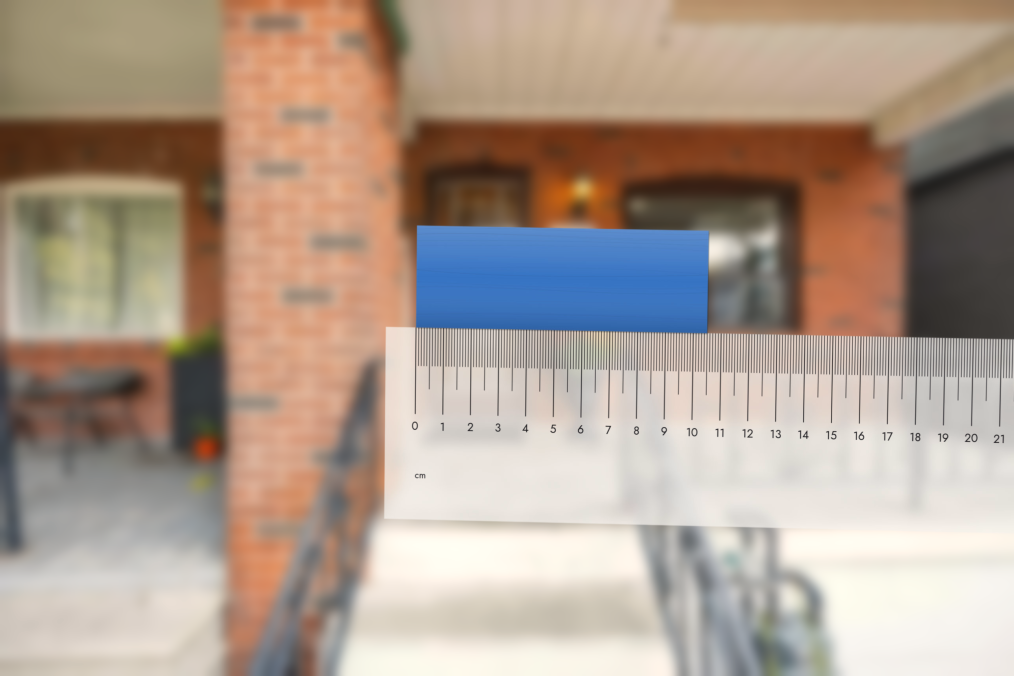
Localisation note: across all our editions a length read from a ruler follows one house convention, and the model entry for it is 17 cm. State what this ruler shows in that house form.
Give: 10.5 cm
